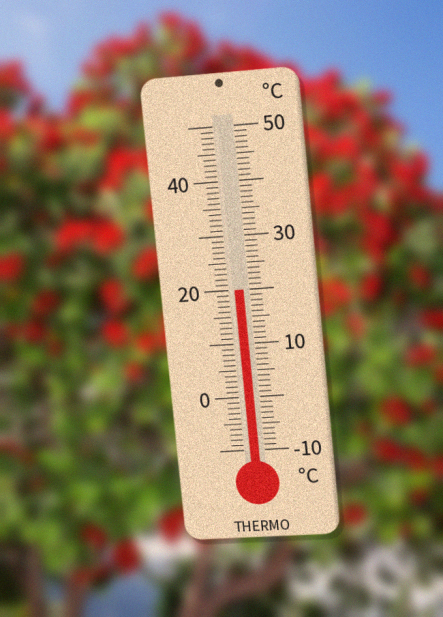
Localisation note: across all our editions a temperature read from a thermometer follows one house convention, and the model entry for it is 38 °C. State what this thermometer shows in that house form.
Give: 20 °C
